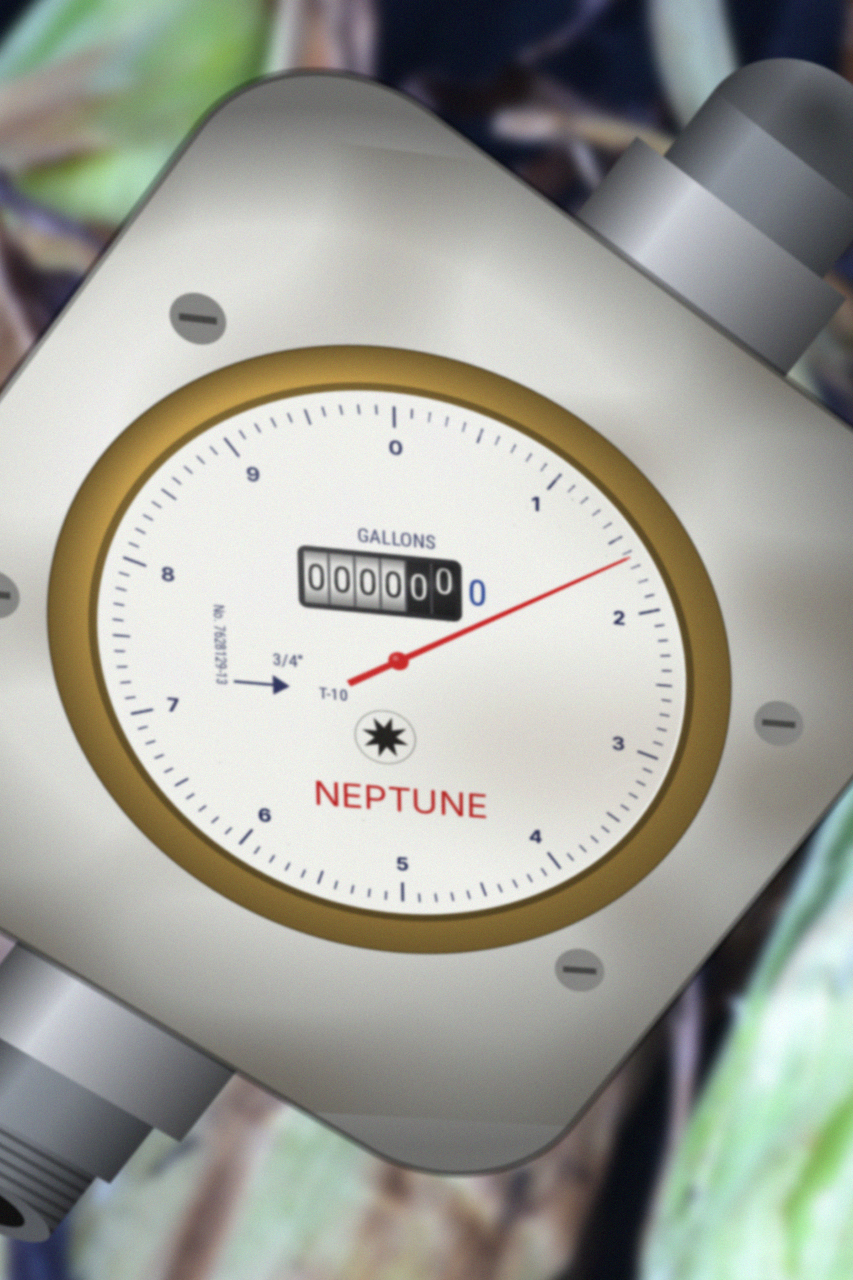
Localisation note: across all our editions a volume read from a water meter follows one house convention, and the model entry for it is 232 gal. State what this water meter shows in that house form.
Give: 1.6 gal
